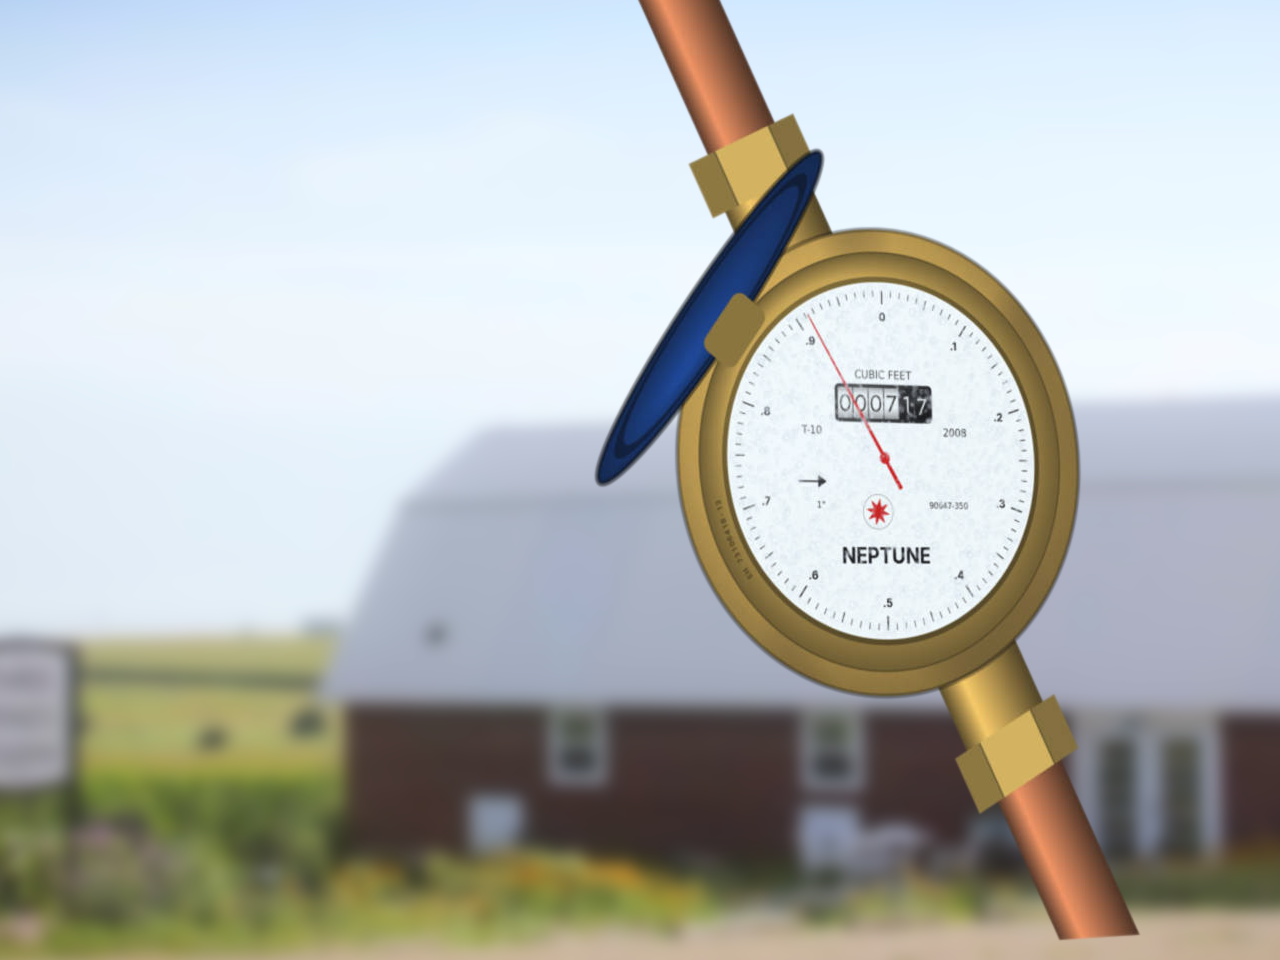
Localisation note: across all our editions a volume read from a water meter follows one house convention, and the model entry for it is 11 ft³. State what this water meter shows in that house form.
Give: 716.91 ft³
